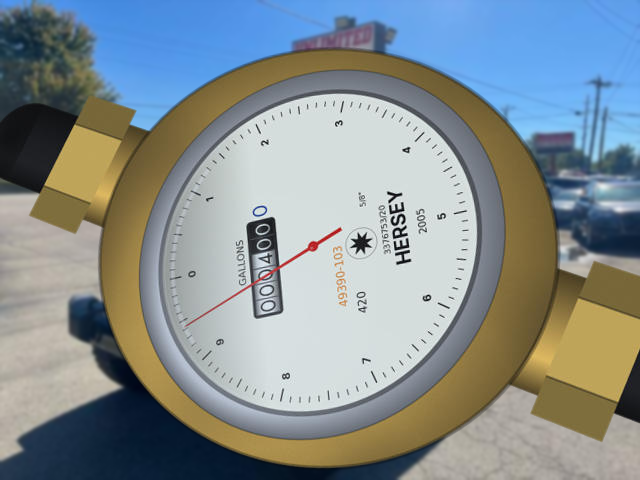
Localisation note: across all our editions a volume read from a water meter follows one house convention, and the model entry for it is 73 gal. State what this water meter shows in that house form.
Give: 3999.4 gal
